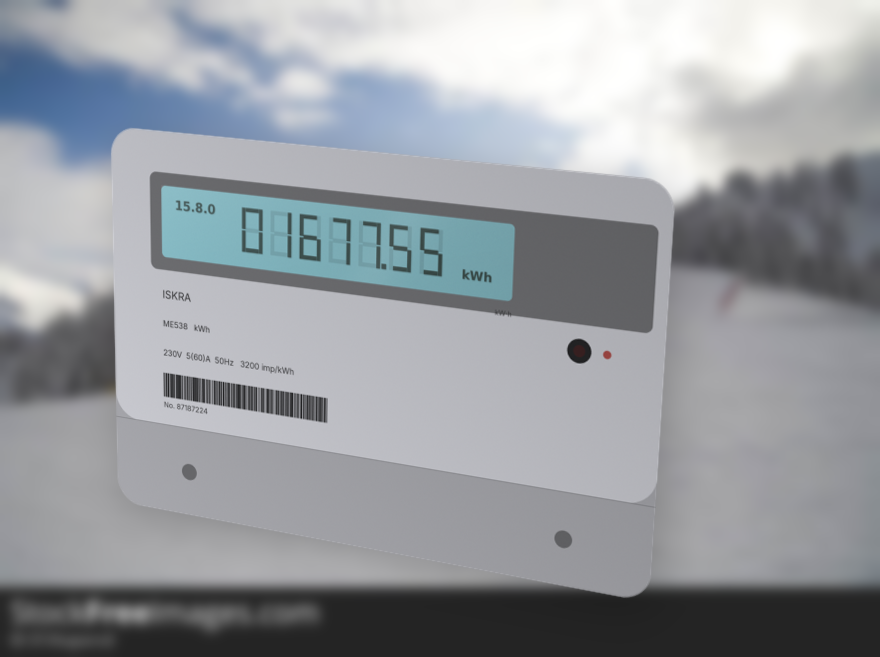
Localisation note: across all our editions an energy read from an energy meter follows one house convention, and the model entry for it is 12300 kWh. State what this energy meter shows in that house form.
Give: 1677.55 kWh
